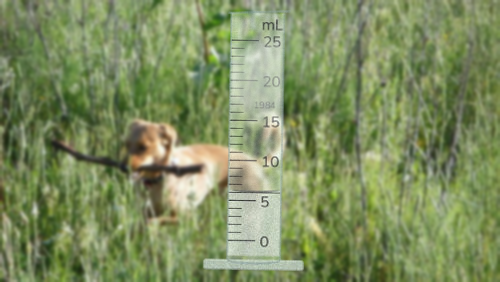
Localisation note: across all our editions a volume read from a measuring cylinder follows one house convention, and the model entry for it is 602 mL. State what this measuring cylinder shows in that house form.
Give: 6 mL
